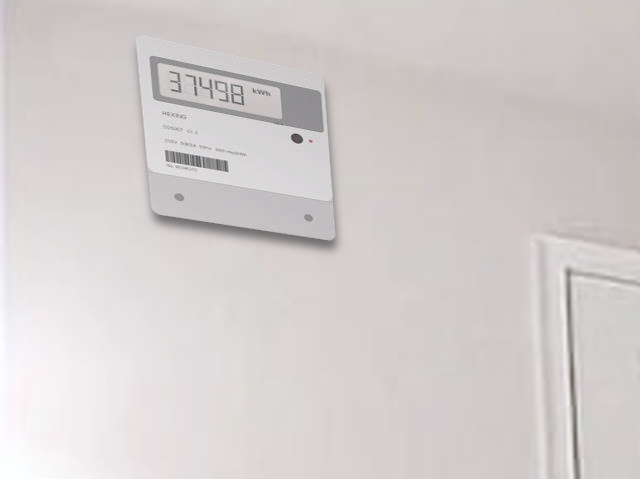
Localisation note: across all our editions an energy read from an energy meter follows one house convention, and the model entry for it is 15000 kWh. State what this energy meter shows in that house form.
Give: 37498 kWh
